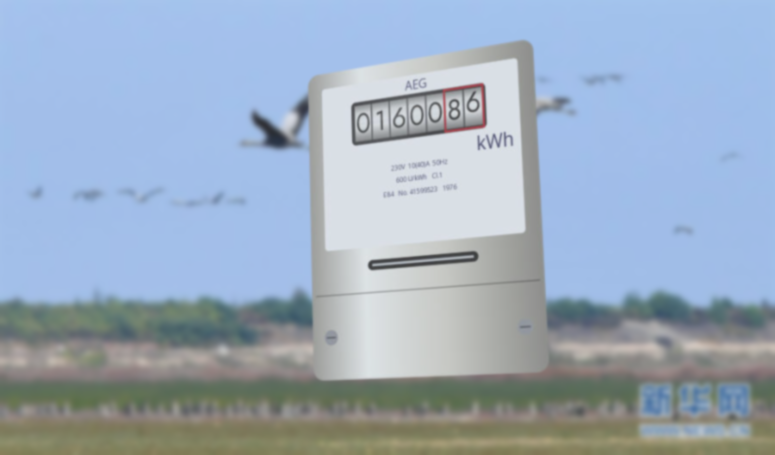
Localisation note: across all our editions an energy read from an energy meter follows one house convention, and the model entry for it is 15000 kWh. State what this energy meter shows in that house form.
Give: 1600.86 kWh
